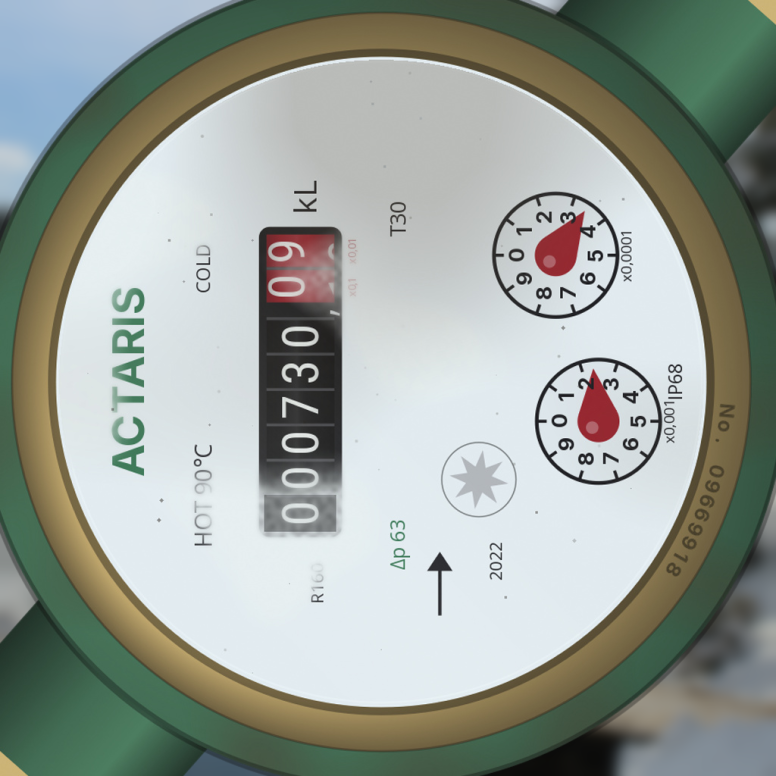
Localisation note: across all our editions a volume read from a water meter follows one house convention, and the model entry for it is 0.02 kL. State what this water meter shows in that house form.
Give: 730.0923 kL
